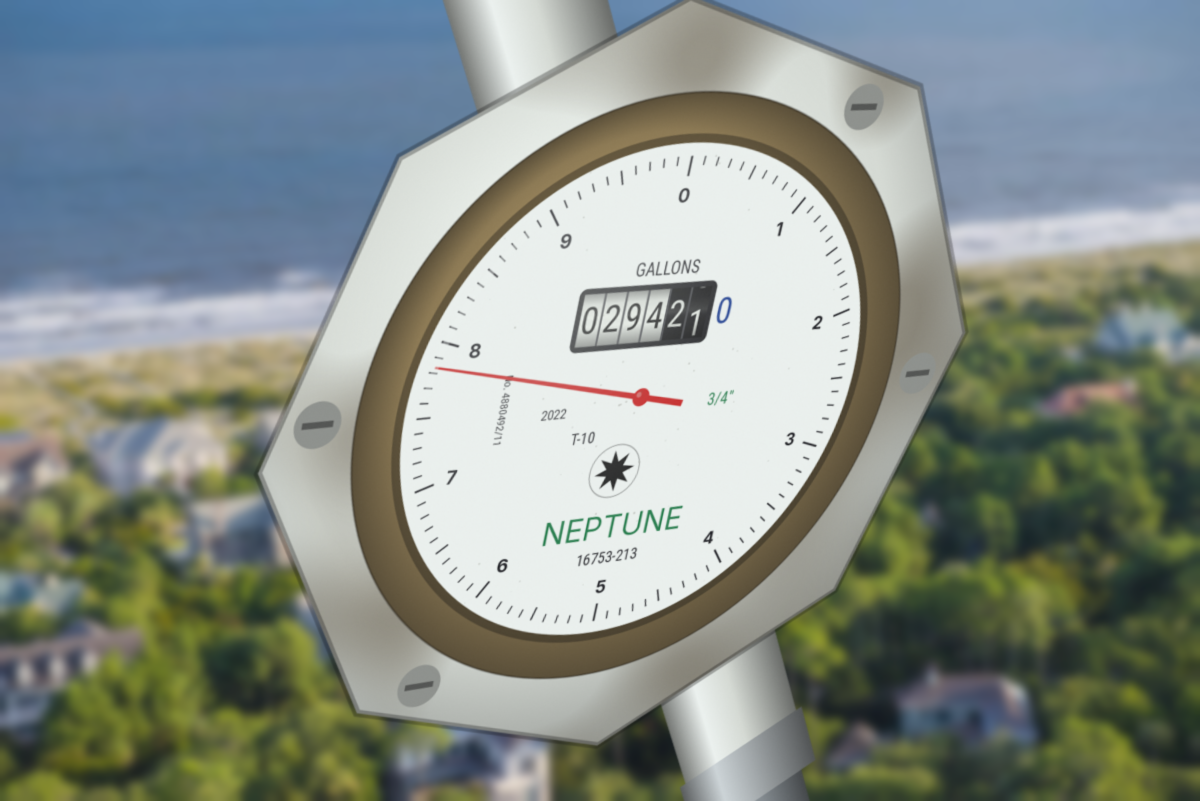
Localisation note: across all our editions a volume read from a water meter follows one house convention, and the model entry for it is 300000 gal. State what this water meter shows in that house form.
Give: 294207.8 gal
